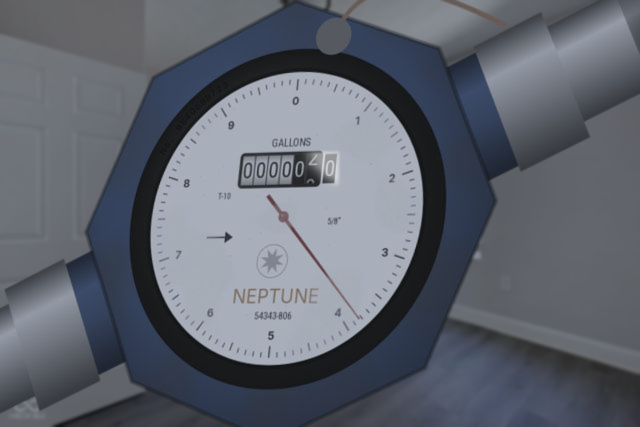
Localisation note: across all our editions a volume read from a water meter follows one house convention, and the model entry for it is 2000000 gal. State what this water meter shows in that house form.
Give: 23.8 gal
